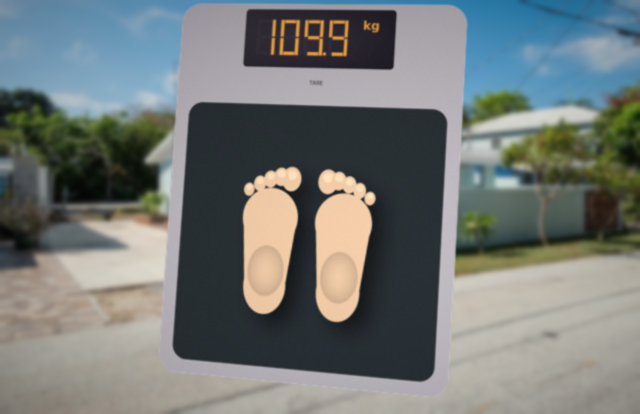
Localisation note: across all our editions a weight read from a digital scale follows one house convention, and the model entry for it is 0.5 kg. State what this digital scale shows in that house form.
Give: 109.9 kg
